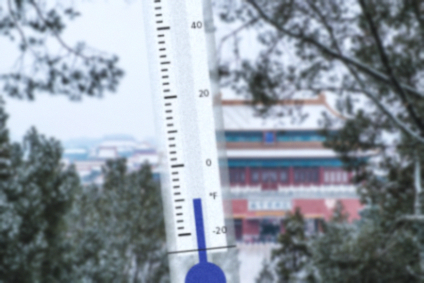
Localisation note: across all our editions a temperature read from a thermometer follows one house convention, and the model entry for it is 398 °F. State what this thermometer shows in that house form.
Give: -10 °F
